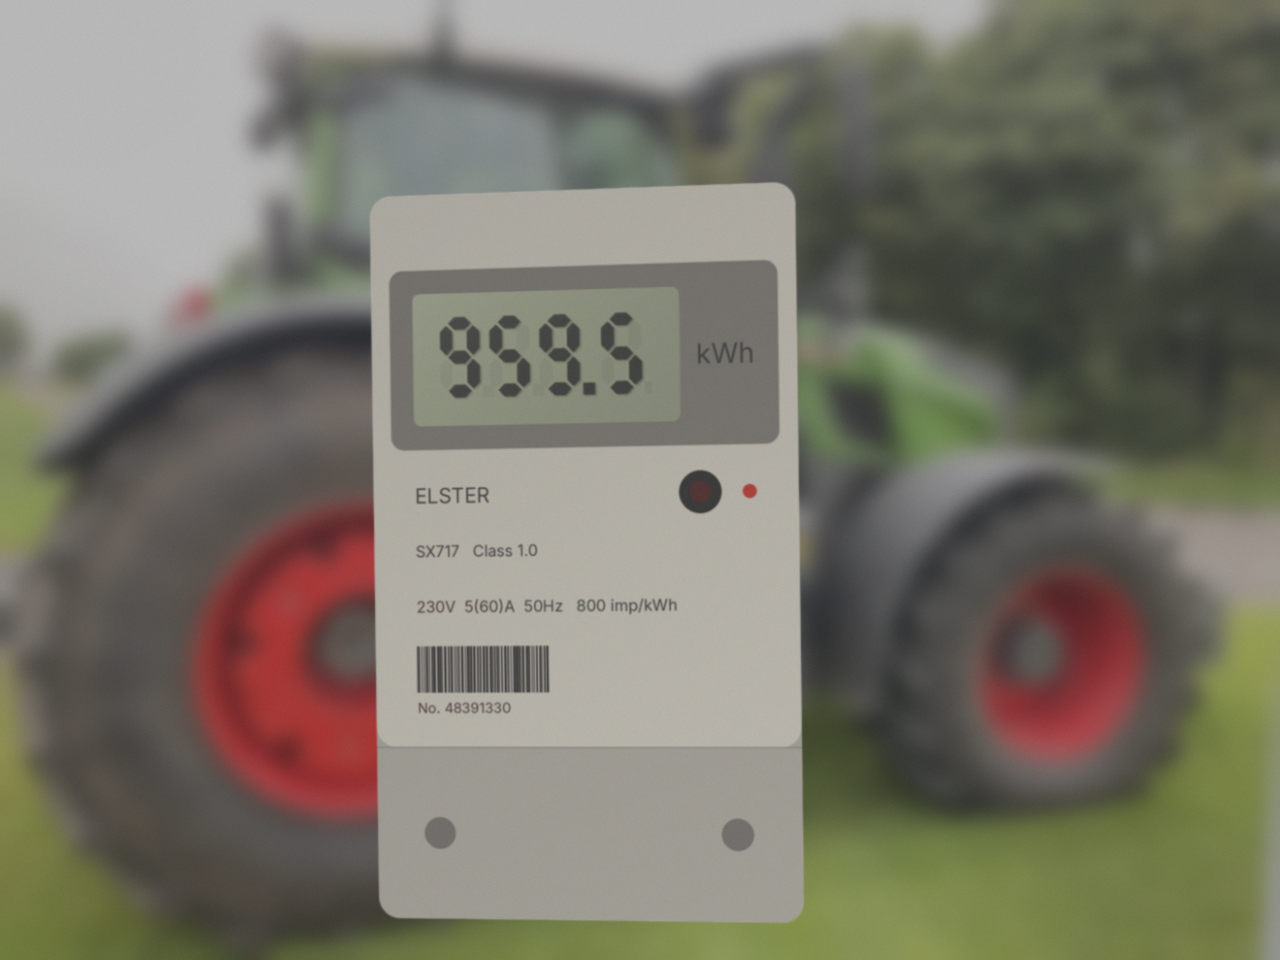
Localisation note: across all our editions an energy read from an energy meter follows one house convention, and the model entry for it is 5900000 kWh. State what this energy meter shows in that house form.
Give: 959.5 kWh
